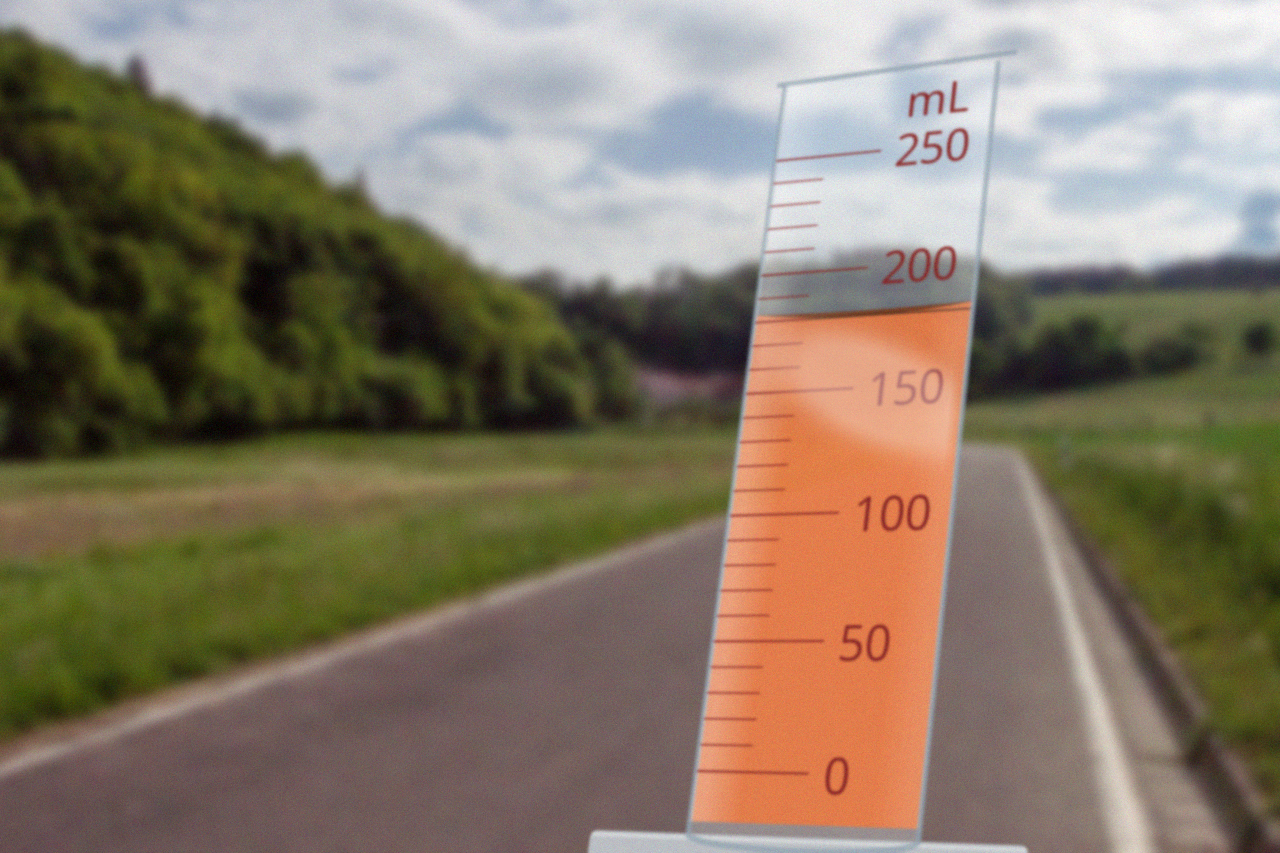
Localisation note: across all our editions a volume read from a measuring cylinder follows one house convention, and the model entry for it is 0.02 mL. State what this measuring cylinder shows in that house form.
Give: 180 mL
